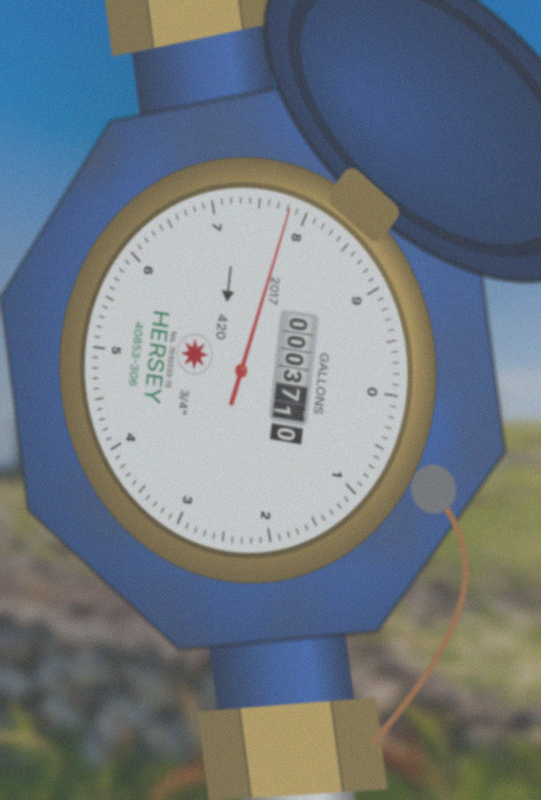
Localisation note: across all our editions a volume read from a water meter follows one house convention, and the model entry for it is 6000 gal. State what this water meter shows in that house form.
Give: 3707.8 gal
